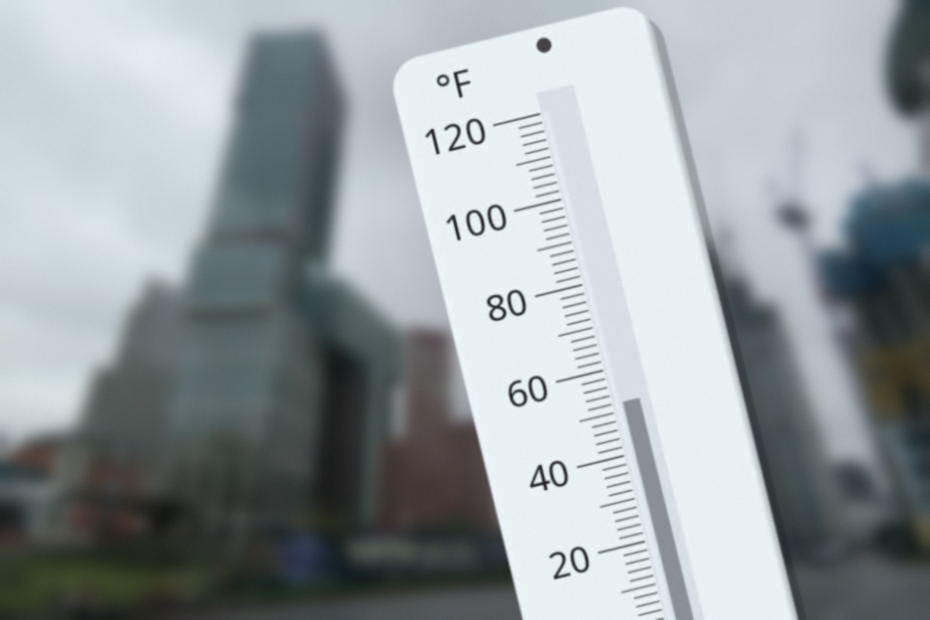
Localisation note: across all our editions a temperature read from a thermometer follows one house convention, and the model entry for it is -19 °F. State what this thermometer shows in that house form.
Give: 52 °F
